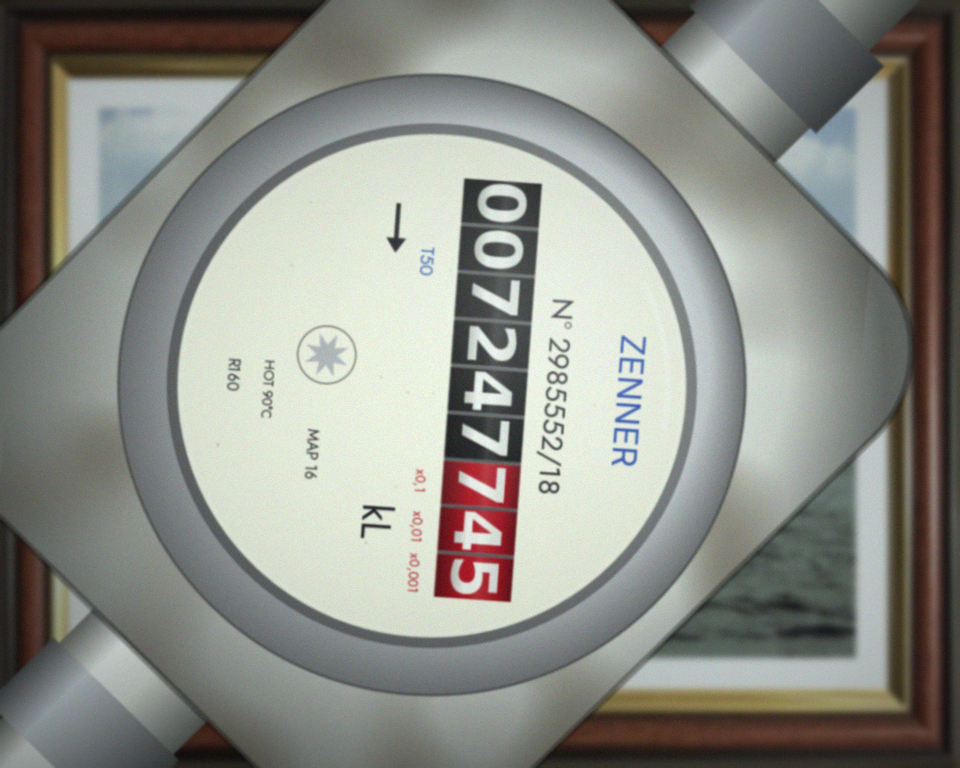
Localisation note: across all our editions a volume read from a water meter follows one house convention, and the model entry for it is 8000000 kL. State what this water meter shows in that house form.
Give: 7247.745 kL
